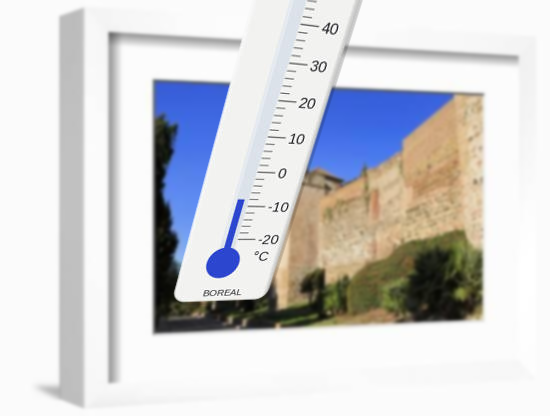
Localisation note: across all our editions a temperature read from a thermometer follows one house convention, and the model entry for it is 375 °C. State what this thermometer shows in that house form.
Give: -8 °C
